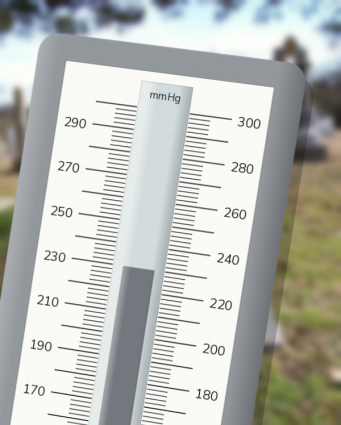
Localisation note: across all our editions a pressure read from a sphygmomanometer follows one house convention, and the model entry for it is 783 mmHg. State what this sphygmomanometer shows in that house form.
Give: 230 mmHg
